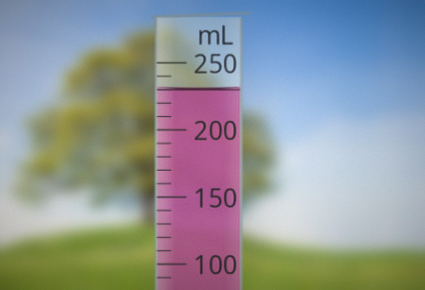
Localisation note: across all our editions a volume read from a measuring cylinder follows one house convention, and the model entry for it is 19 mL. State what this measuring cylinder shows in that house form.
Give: 230 mL
